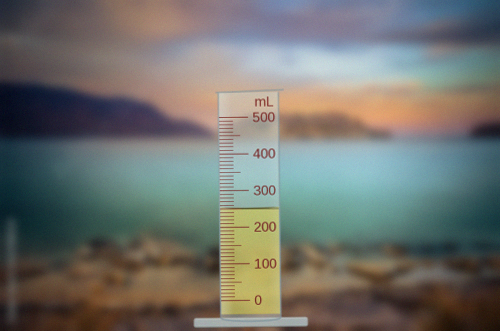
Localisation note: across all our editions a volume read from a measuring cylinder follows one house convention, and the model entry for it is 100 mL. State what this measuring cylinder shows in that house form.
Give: 250 mL
